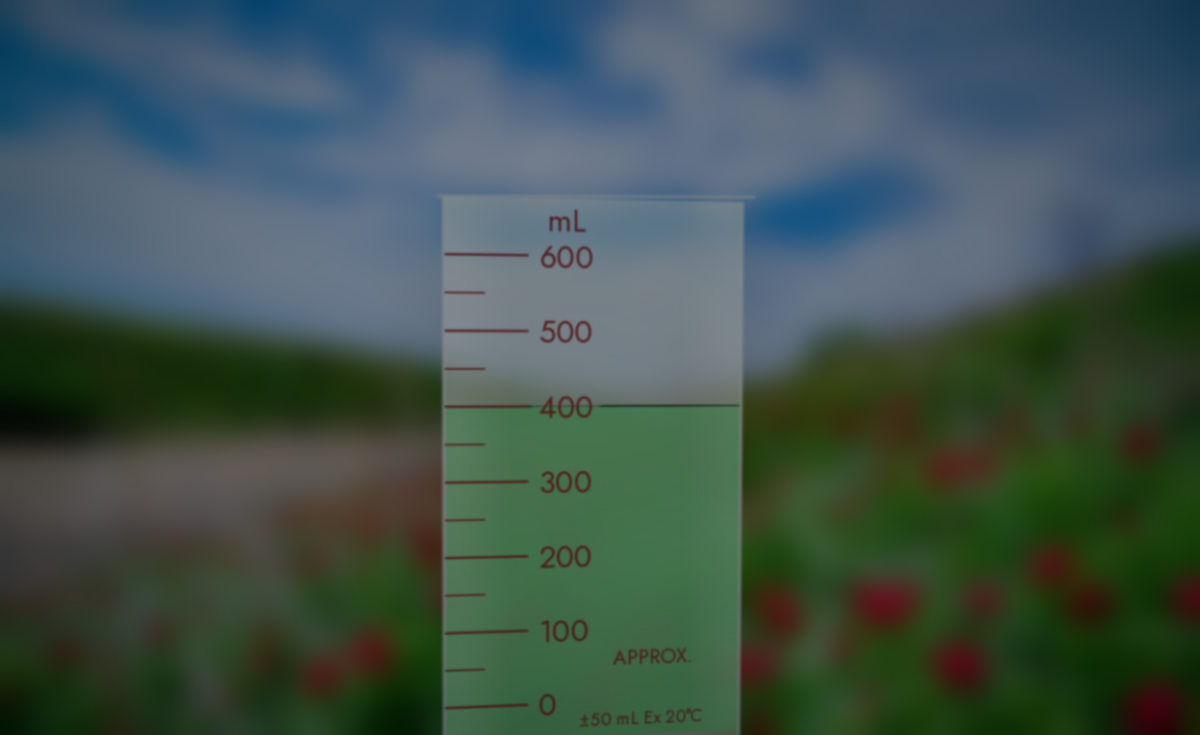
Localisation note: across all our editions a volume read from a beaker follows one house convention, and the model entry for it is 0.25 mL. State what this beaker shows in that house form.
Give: 400 mL
